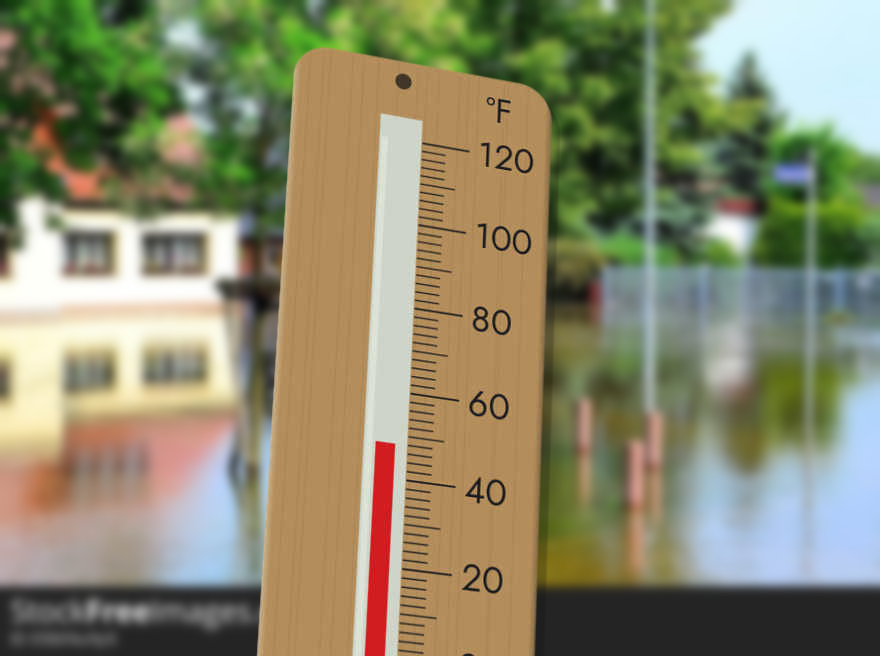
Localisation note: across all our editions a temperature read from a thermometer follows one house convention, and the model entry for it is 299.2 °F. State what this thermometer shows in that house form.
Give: 48 °F
